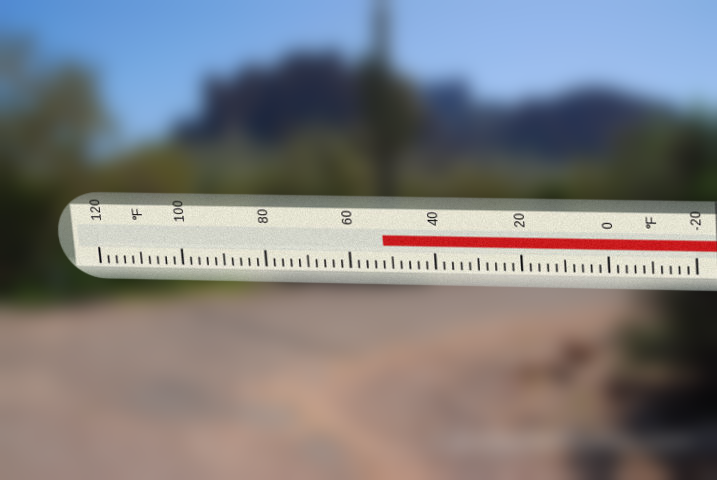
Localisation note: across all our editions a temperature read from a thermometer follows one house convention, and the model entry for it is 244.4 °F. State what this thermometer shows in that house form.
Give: 52 °F
